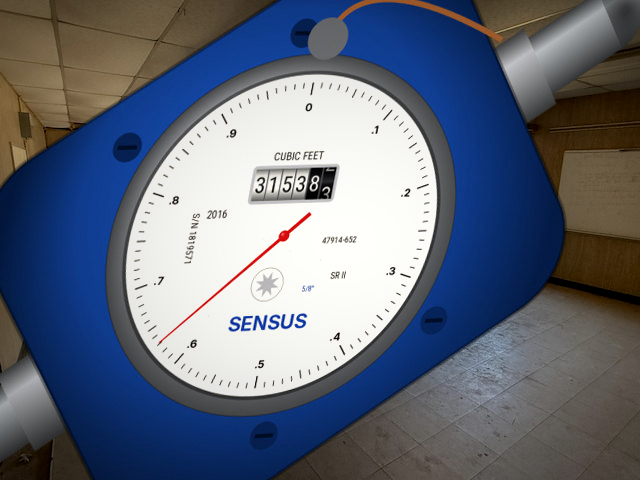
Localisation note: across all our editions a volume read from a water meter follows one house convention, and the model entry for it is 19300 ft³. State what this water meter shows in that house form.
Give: 315382.63 ft³
